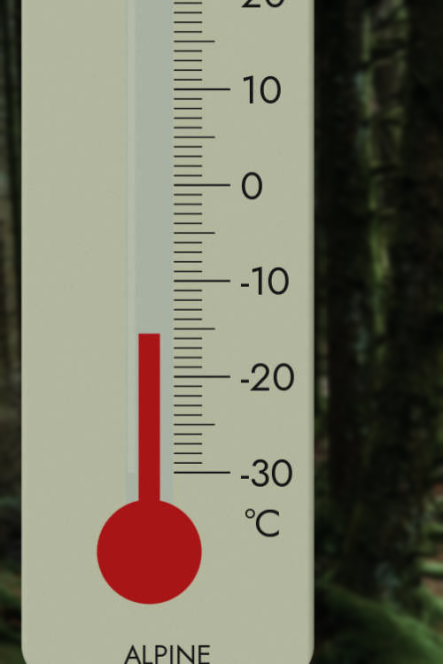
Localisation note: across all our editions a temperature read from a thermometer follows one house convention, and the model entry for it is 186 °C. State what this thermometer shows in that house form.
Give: -15.5 °C
